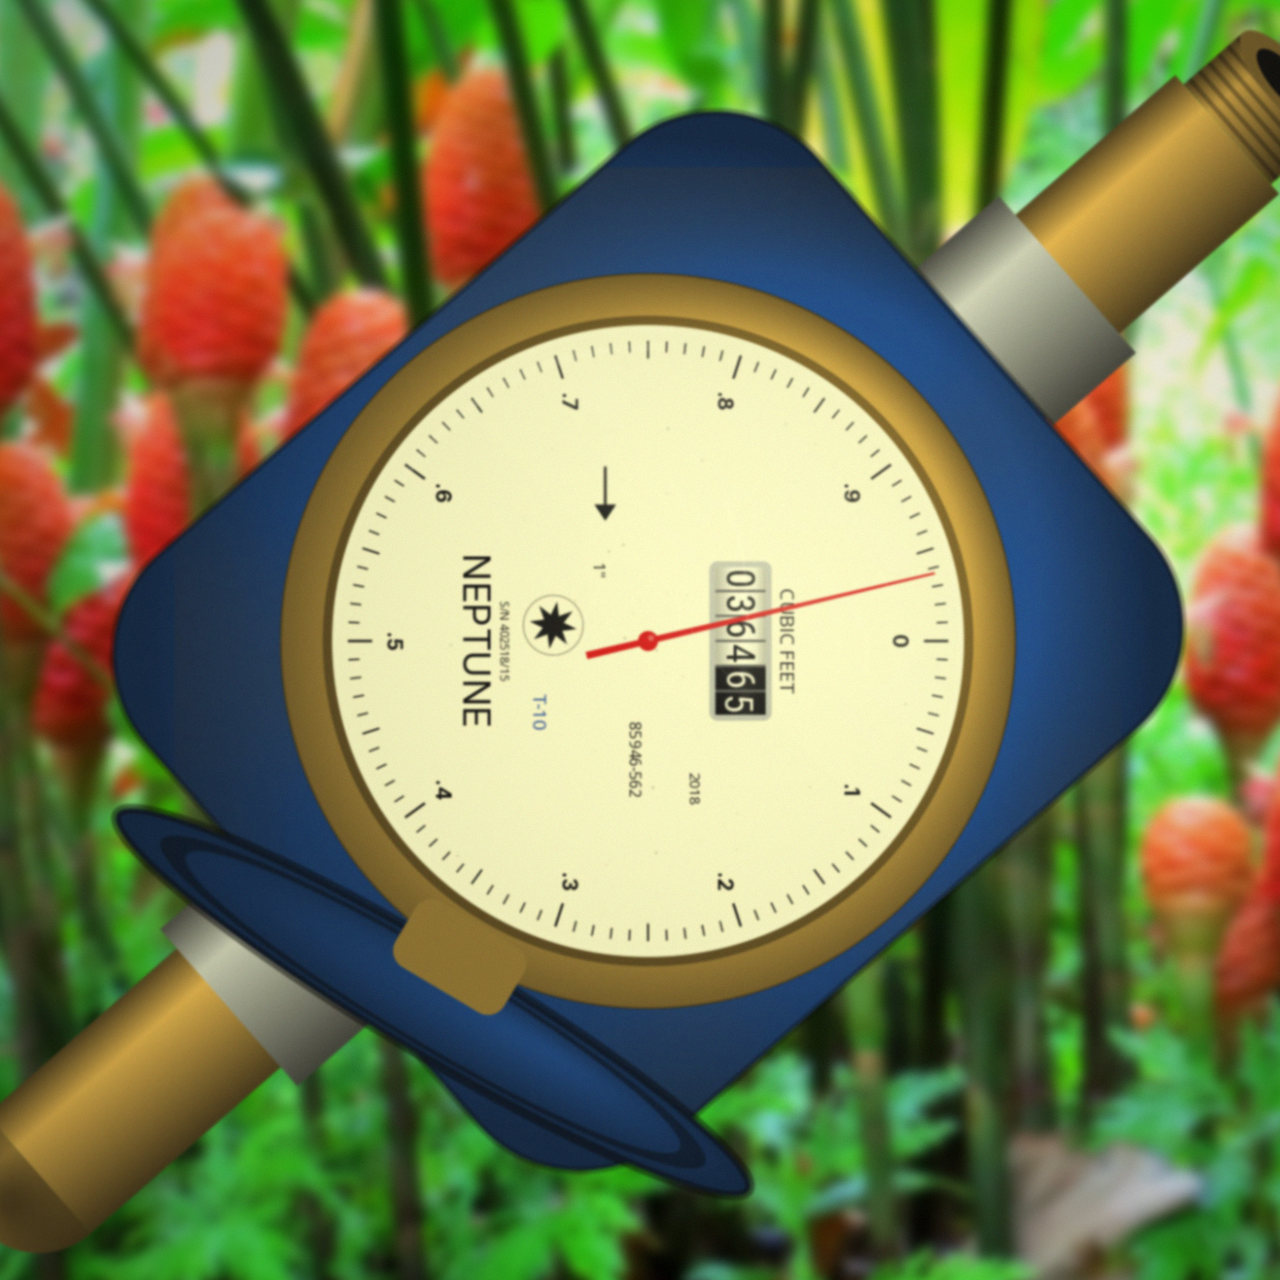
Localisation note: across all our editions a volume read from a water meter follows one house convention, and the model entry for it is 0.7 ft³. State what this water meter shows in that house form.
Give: 36464.96 ft³
